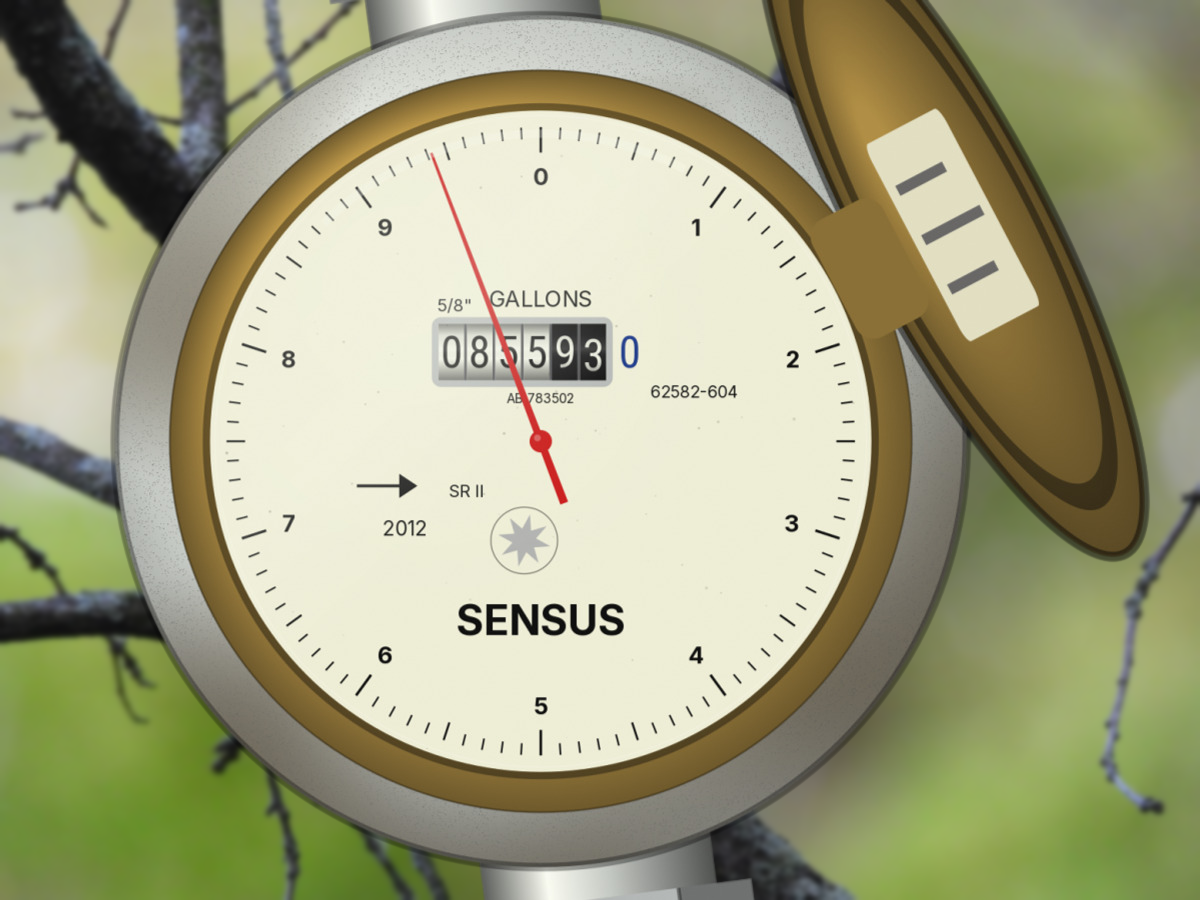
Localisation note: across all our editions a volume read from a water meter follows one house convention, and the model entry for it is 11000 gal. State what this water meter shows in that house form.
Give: 855929.4 gal
